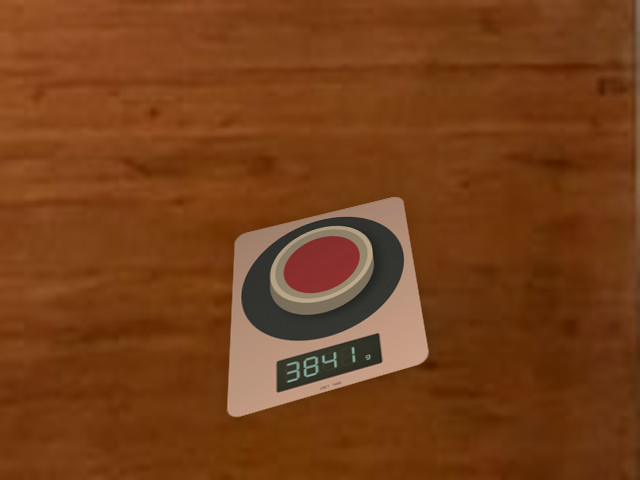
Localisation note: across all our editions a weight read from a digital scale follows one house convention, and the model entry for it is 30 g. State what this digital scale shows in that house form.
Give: 3841 g
